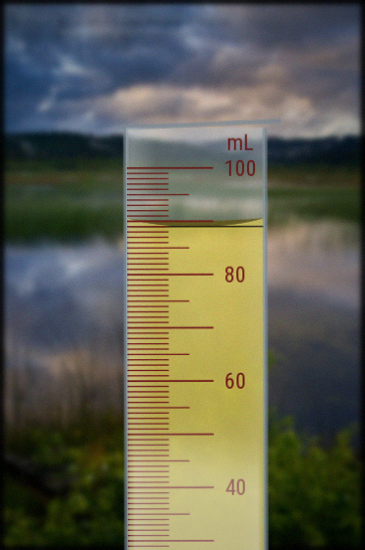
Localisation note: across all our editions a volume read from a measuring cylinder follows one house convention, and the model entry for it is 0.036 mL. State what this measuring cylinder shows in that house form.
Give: 89 mL
